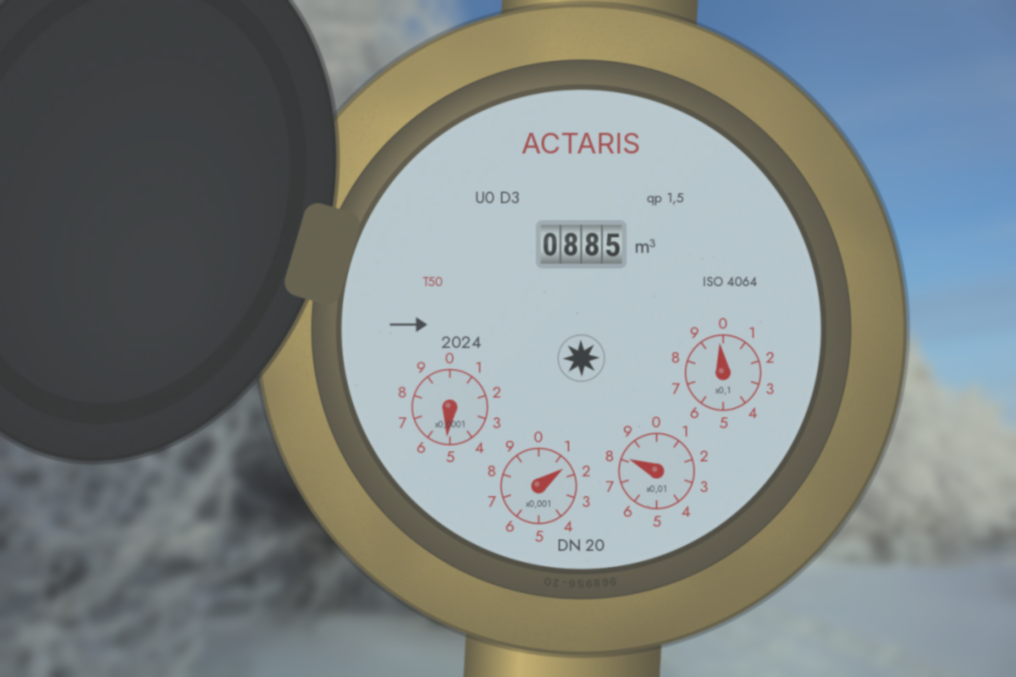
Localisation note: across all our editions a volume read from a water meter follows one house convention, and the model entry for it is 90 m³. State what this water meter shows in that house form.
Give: 884.9815 m³
